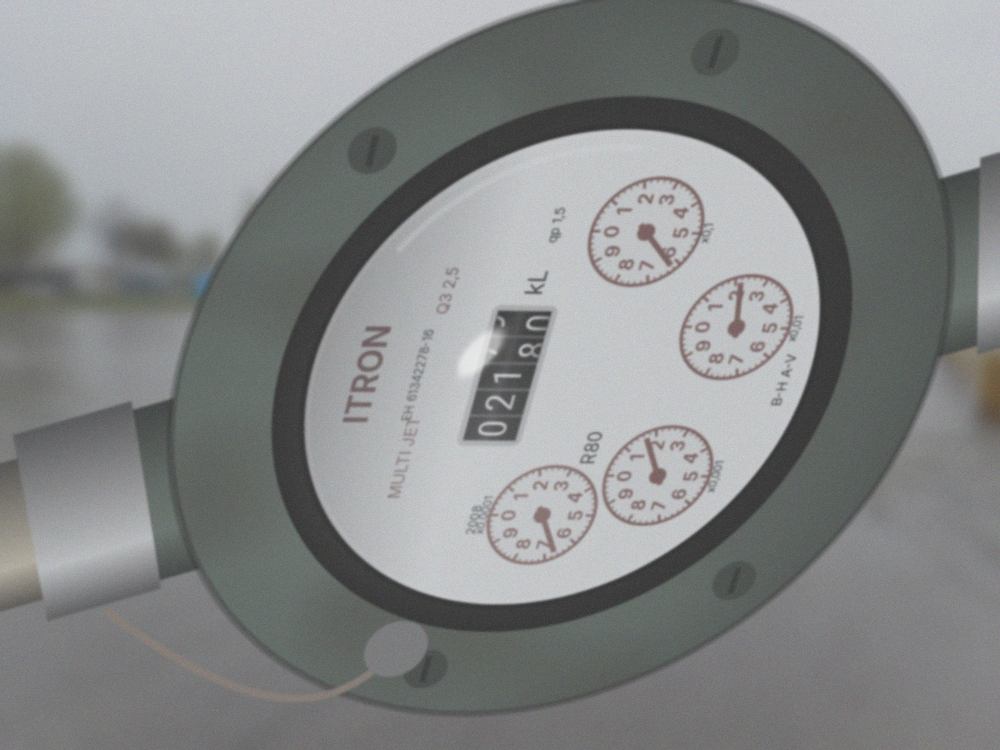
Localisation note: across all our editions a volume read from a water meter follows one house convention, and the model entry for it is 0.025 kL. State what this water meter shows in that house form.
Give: 2179.6216 kL
